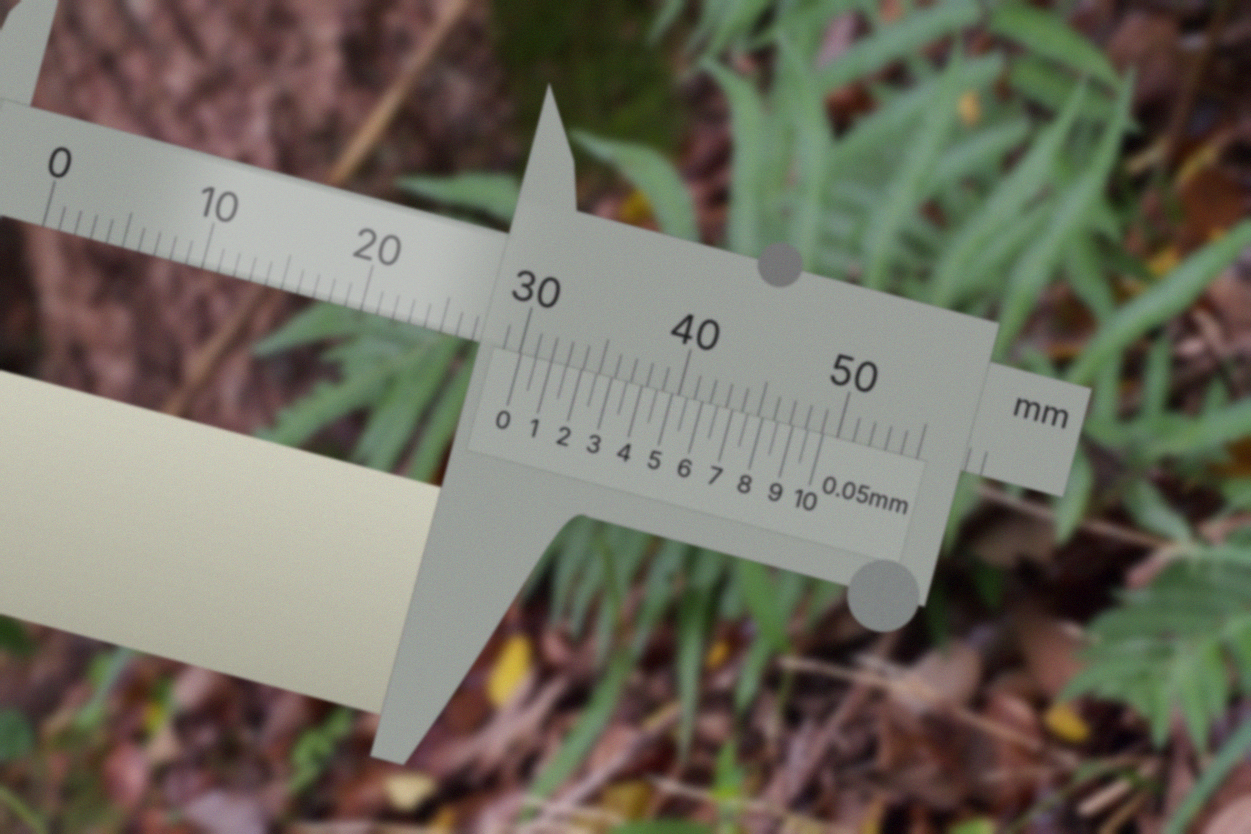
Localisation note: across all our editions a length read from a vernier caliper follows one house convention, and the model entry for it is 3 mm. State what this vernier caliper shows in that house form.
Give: 30.1 mm
